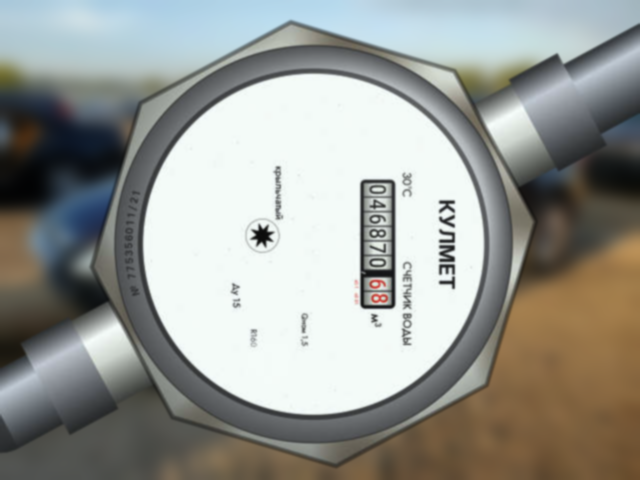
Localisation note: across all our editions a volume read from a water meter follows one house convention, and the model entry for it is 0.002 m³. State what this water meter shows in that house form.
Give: 46870.68 m³
